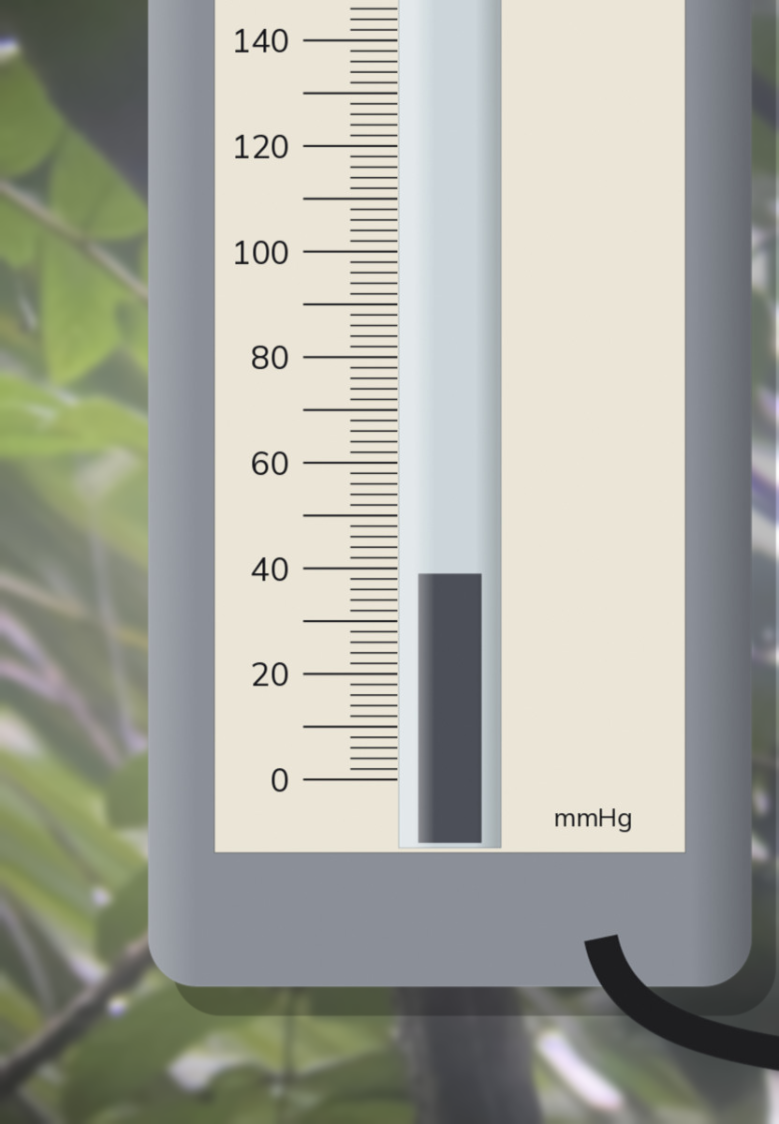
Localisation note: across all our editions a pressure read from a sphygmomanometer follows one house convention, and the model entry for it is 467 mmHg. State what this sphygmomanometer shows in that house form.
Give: 39 mmHg
